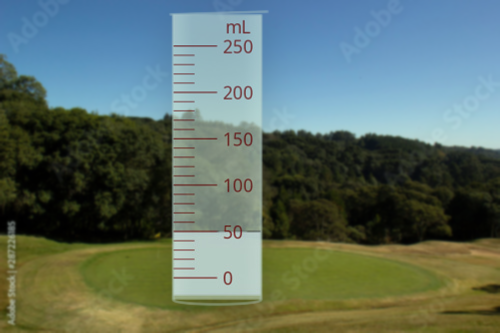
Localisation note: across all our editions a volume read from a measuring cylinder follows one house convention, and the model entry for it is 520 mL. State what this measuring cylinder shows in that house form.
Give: 50 mL
